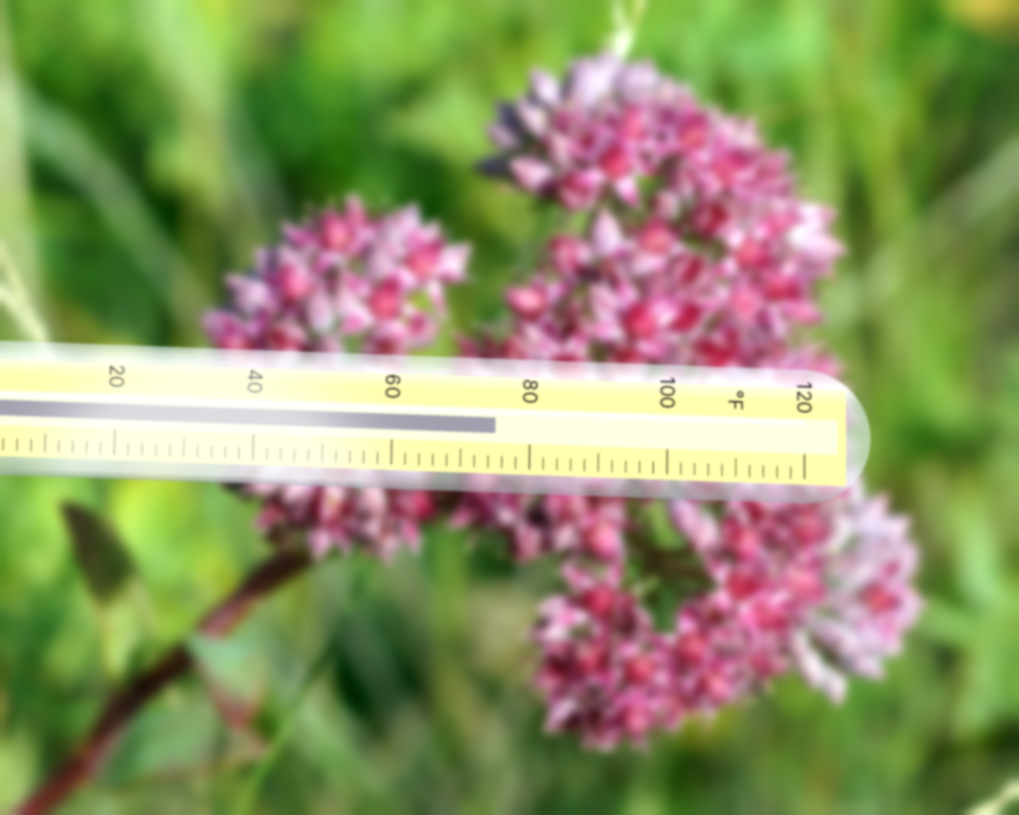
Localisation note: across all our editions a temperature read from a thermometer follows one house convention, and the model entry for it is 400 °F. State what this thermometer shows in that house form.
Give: 75 °F
